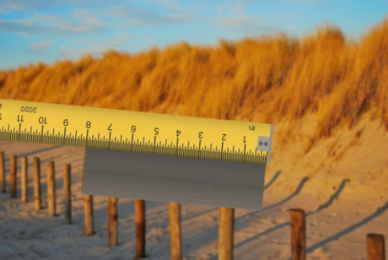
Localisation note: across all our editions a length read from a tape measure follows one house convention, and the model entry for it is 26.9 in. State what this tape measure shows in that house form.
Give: 8 in
